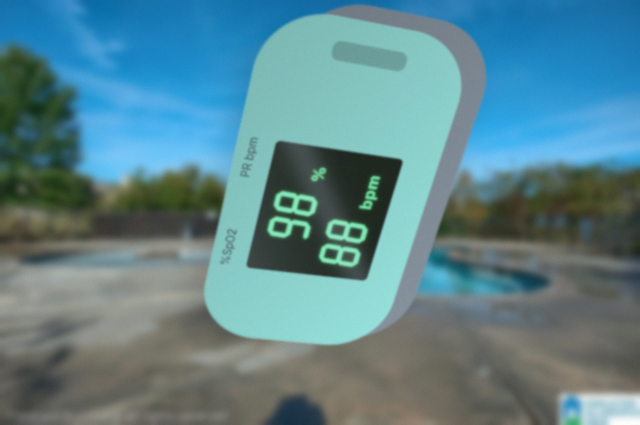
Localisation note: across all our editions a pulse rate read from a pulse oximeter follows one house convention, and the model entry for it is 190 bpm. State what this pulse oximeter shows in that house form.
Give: 88 bpm
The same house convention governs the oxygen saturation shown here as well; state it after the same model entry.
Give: 98 %
